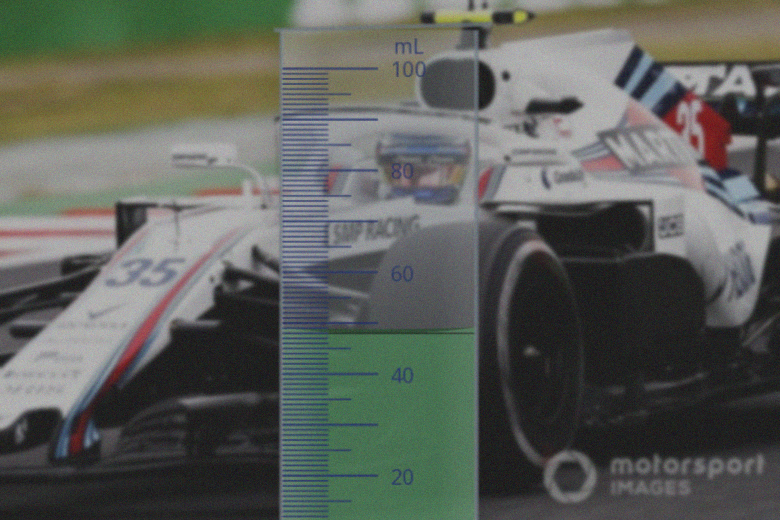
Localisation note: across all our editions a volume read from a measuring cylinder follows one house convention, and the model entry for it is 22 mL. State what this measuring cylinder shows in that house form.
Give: 48 mL
